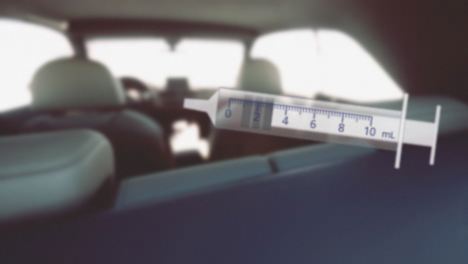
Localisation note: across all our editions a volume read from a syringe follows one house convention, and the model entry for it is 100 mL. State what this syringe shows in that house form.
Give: 1 mL
